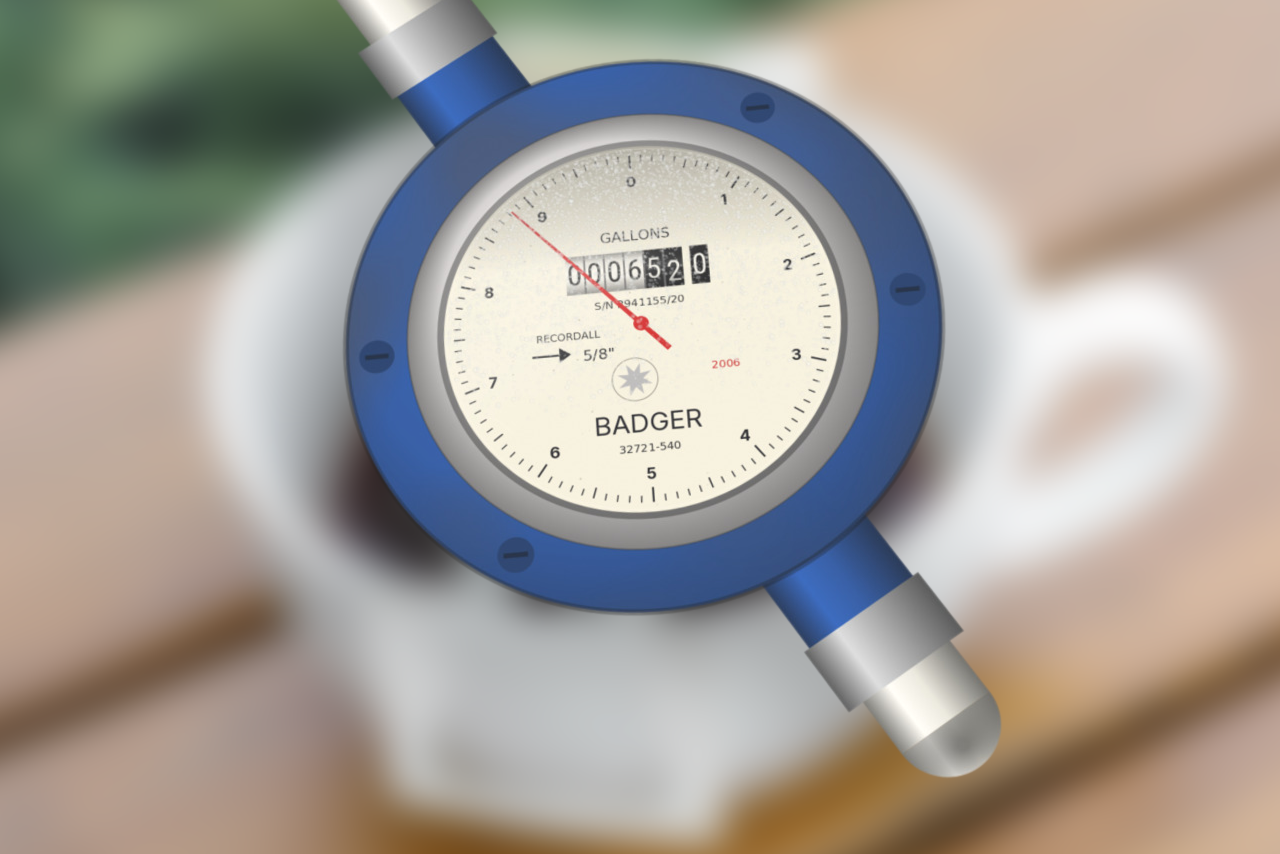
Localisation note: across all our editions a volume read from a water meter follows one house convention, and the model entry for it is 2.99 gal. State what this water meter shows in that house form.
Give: 6518.8 gal
